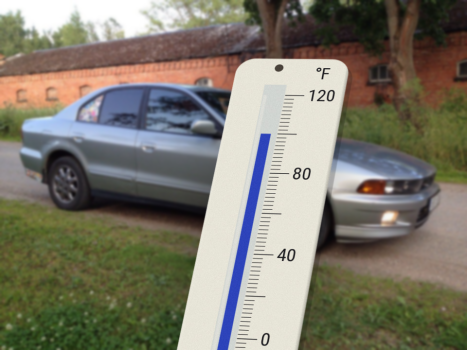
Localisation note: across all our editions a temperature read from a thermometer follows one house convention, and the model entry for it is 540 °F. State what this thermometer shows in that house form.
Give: 100 °F
